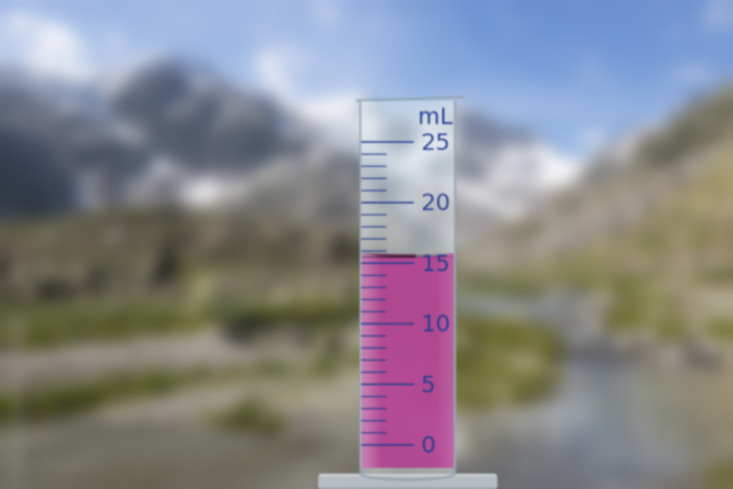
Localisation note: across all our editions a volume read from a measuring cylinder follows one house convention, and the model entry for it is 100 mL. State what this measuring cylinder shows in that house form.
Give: 15.5 mL
